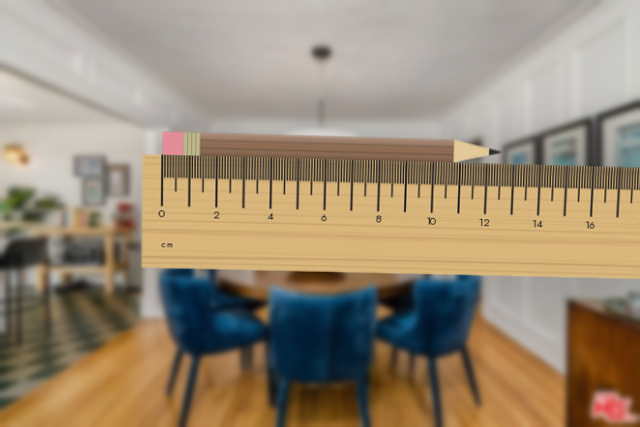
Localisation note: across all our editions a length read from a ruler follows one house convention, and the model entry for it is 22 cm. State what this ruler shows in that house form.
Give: 12.5 cm
